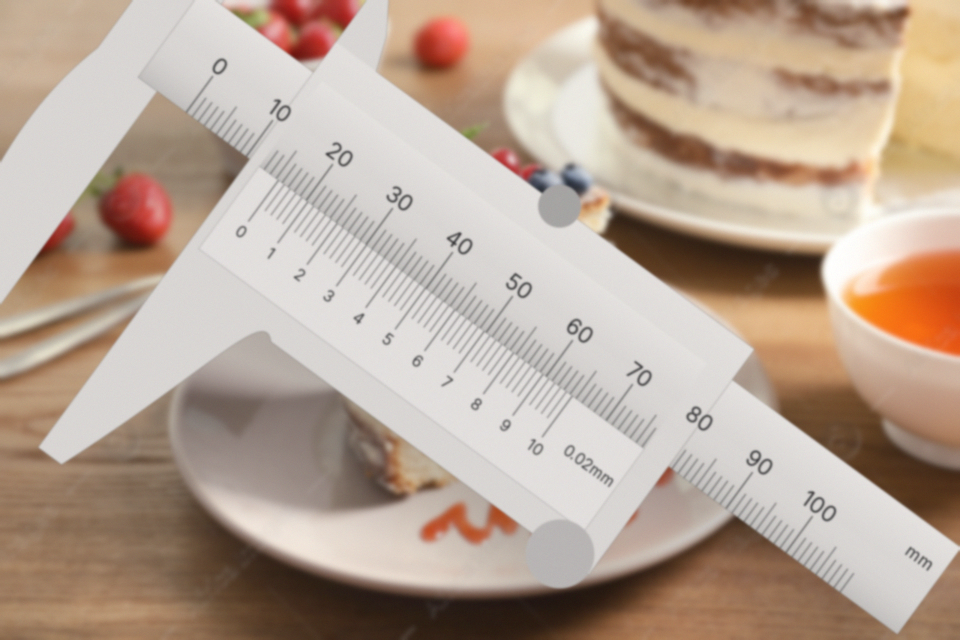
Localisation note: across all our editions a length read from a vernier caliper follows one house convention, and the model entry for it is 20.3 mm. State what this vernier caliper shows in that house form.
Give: 15.4 mm
